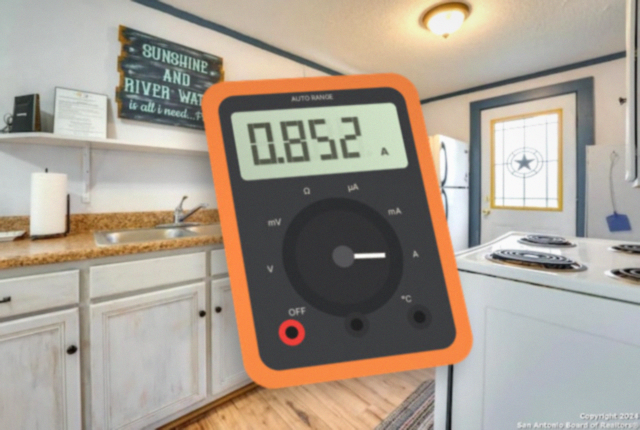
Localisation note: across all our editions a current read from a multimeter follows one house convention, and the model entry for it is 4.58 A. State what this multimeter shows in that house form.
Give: 0.852 A
